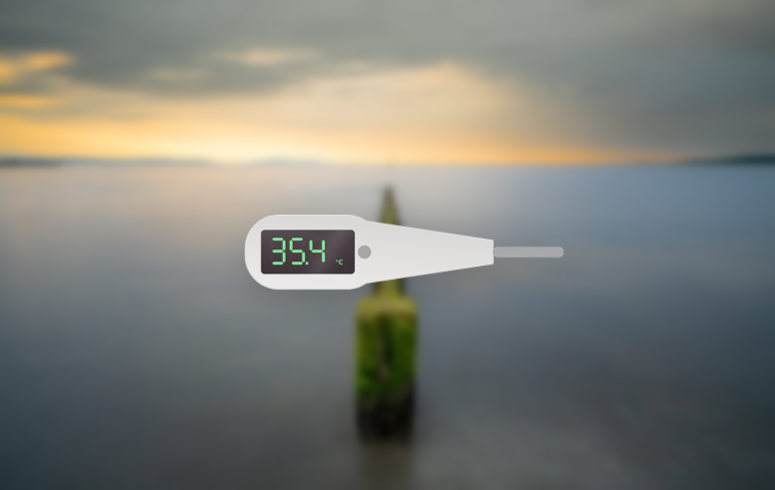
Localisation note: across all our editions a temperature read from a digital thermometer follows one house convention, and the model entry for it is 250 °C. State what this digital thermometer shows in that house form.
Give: 35.4 °C
